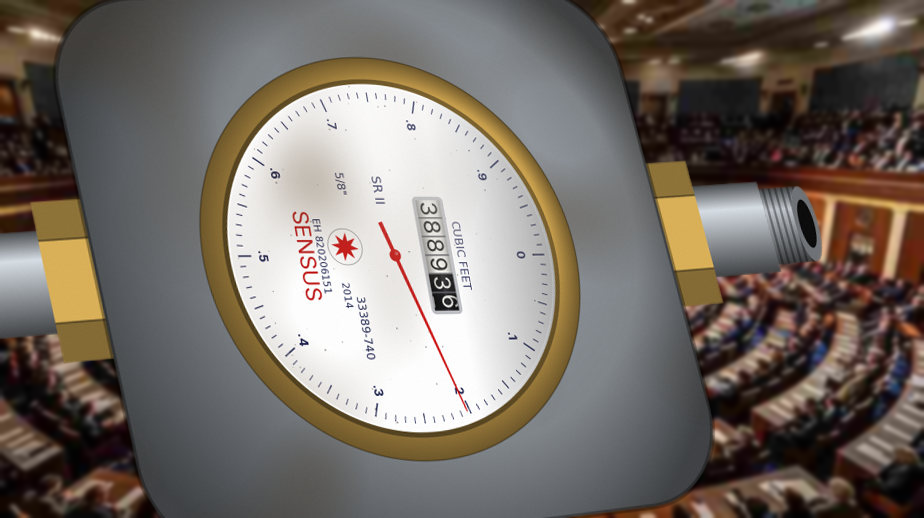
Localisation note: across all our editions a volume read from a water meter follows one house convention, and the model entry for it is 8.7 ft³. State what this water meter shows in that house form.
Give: 388936.20 ft³
